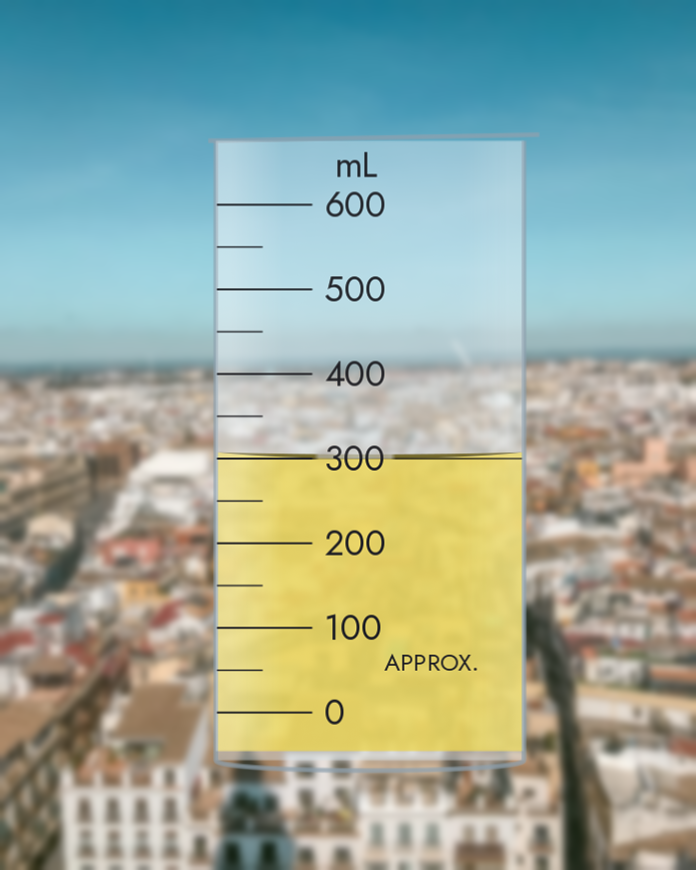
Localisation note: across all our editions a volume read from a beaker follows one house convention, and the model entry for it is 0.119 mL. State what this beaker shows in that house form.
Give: 300 mL
